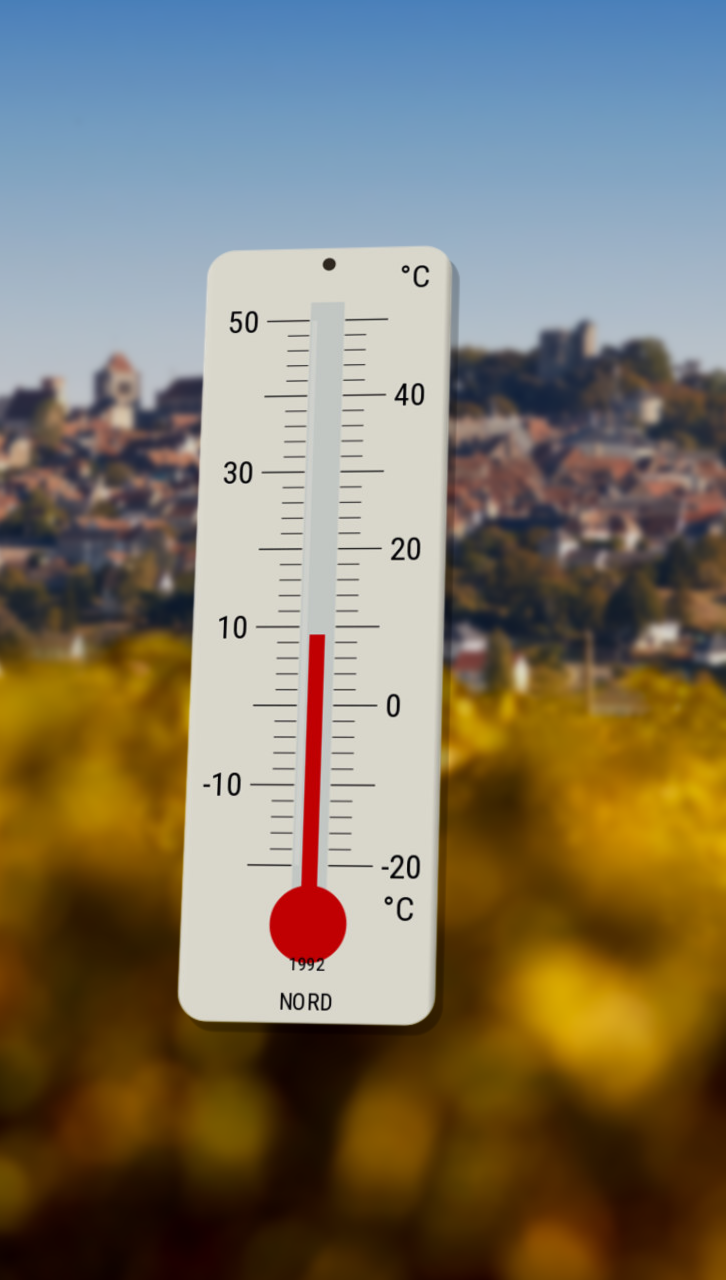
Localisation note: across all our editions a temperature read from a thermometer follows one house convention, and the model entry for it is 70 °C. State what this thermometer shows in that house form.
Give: 9 °C
